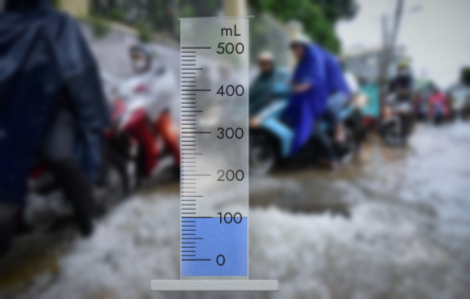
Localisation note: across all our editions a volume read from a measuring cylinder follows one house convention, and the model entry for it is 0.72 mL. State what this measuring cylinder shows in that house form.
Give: 100 mL
